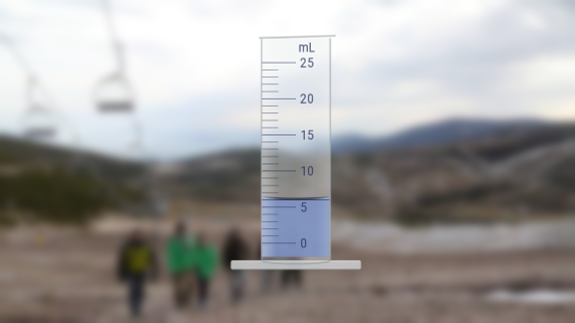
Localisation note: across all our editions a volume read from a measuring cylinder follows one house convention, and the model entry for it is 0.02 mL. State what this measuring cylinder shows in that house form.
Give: 6 mL
